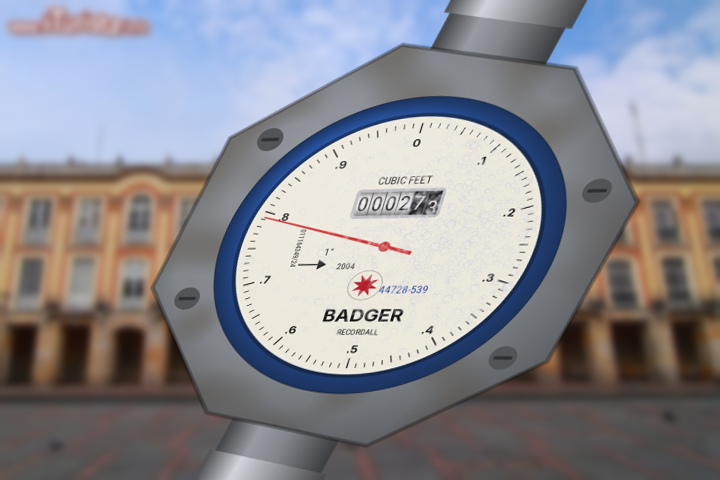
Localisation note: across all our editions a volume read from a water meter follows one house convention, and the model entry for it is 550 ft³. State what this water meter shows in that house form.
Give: 272.79 ft³
